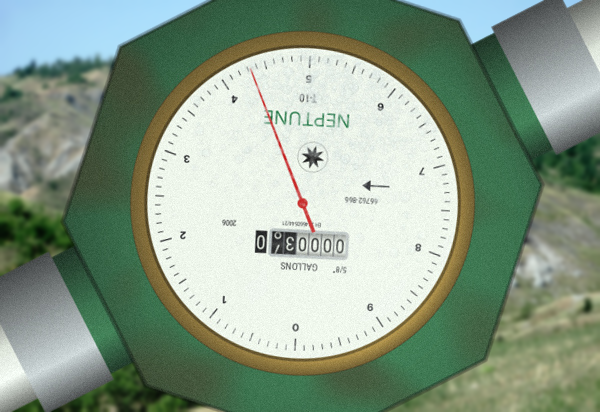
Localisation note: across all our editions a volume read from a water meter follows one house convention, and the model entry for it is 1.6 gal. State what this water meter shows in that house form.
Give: 374.3 gal
